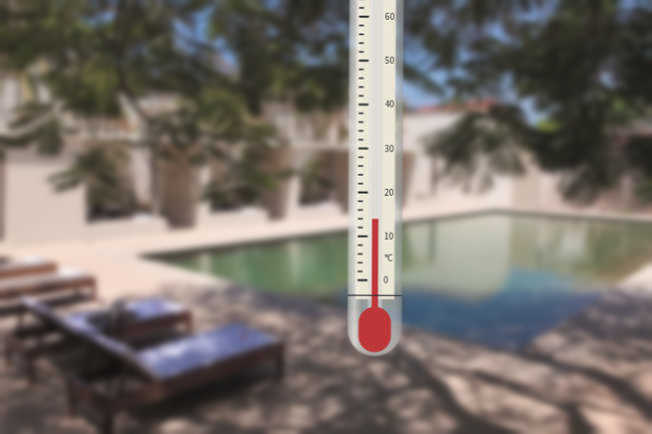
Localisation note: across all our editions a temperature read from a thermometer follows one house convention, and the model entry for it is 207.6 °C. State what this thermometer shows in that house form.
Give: 14 °C
